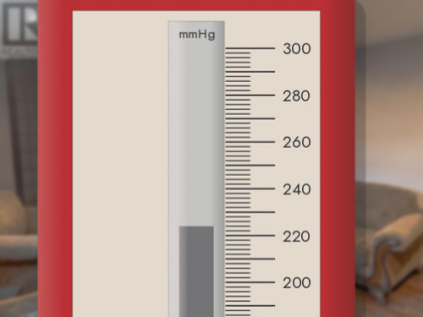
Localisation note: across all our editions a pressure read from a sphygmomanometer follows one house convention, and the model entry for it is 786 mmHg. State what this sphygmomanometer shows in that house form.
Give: 224 mmHg
